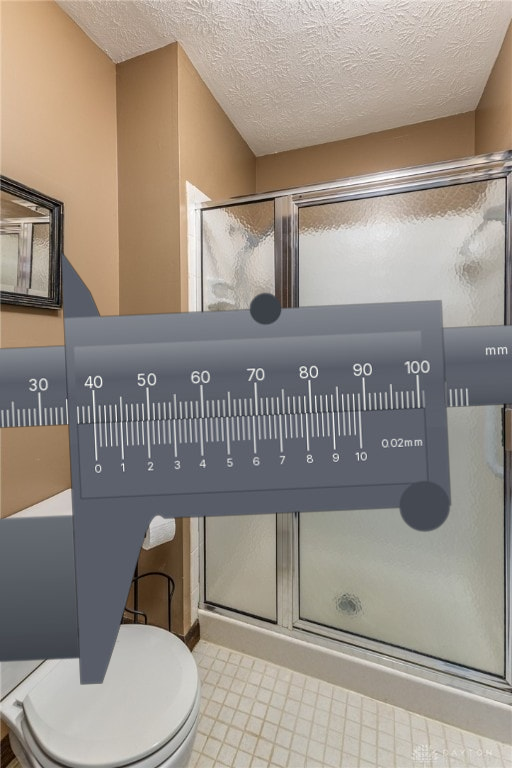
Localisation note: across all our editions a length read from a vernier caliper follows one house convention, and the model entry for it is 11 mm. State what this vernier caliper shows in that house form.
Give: 40.0 mm
